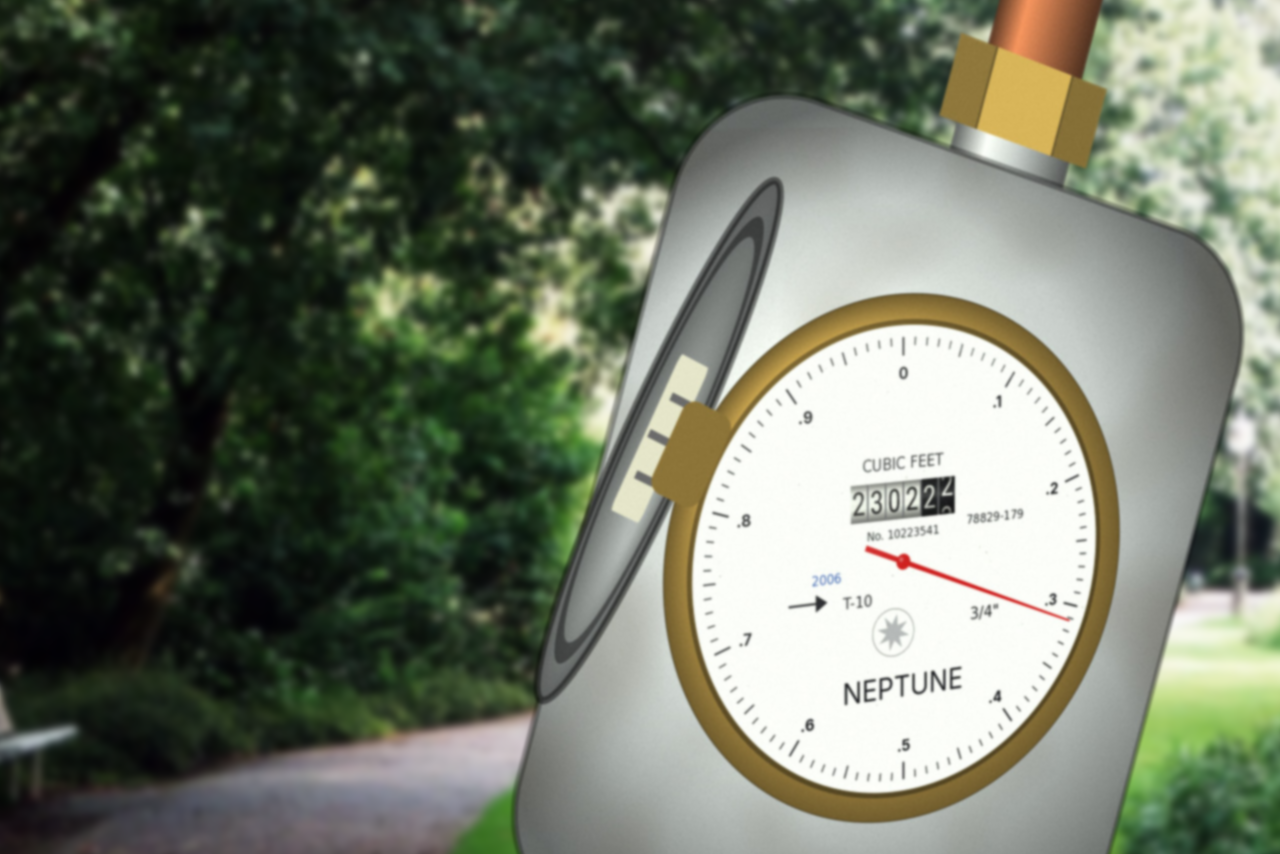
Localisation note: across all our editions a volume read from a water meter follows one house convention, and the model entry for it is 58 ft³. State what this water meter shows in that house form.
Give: 230222.31 ft³
